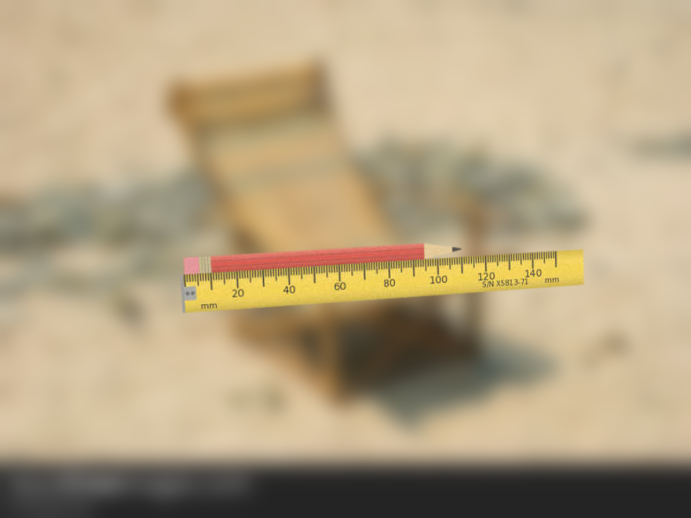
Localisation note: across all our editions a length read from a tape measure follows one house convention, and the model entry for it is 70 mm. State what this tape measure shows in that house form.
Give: 110 mm
